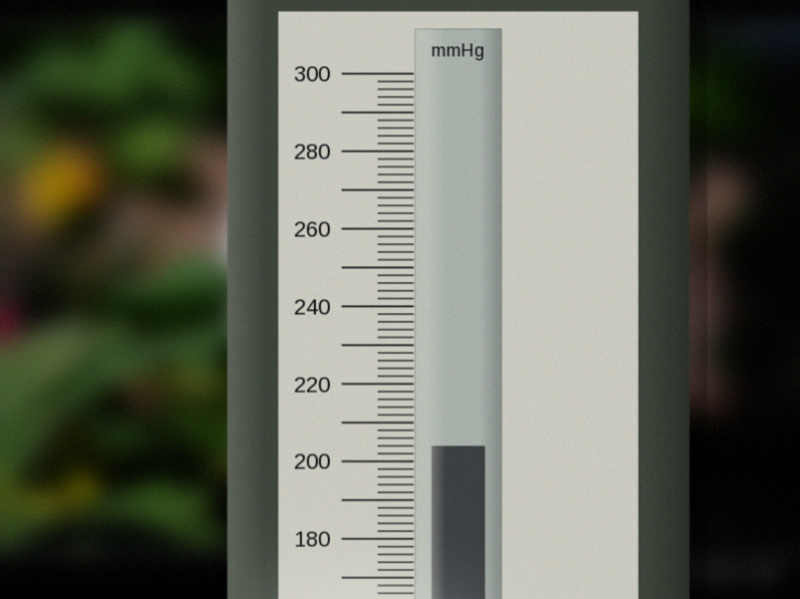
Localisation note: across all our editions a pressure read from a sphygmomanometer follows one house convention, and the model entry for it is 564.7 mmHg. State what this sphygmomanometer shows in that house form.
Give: 204 mmHg
